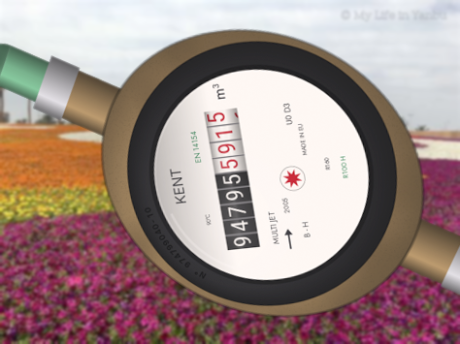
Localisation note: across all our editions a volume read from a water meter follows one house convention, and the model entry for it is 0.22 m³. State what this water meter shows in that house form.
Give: 94795.5915 m³
